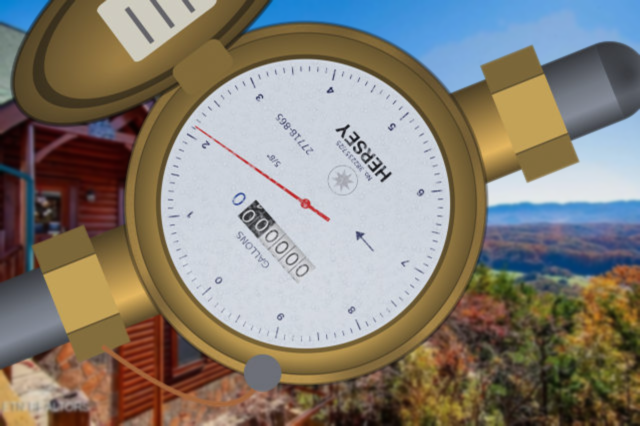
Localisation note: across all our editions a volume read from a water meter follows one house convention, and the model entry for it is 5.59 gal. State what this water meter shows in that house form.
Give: 2.1 gal
